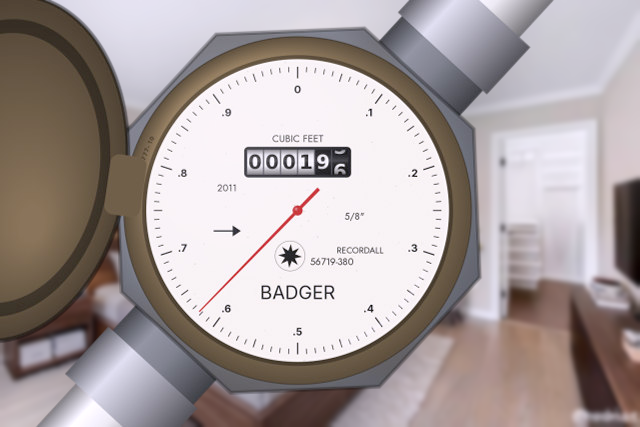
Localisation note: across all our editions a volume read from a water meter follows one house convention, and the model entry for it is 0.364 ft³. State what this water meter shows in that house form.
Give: 195.62 ft³
